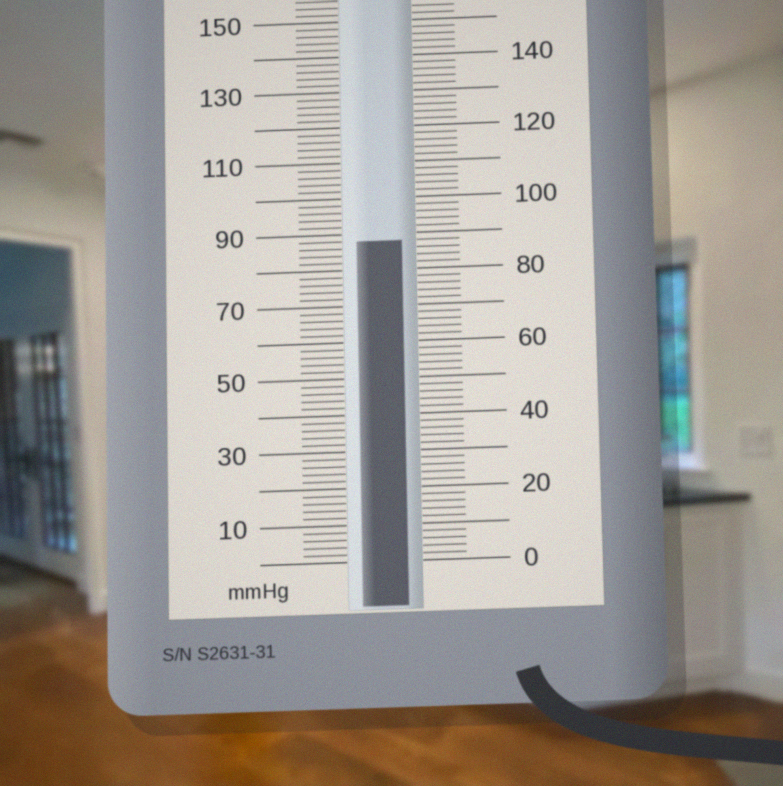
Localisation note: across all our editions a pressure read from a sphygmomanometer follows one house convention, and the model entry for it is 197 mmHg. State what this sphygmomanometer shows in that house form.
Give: 88 mmHg
